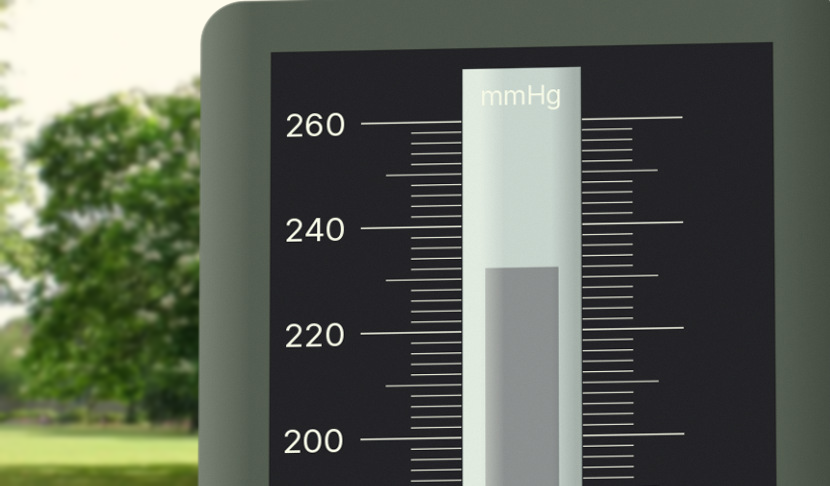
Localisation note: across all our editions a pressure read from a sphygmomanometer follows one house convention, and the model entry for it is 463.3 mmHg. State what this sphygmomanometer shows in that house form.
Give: 232 mmHg
